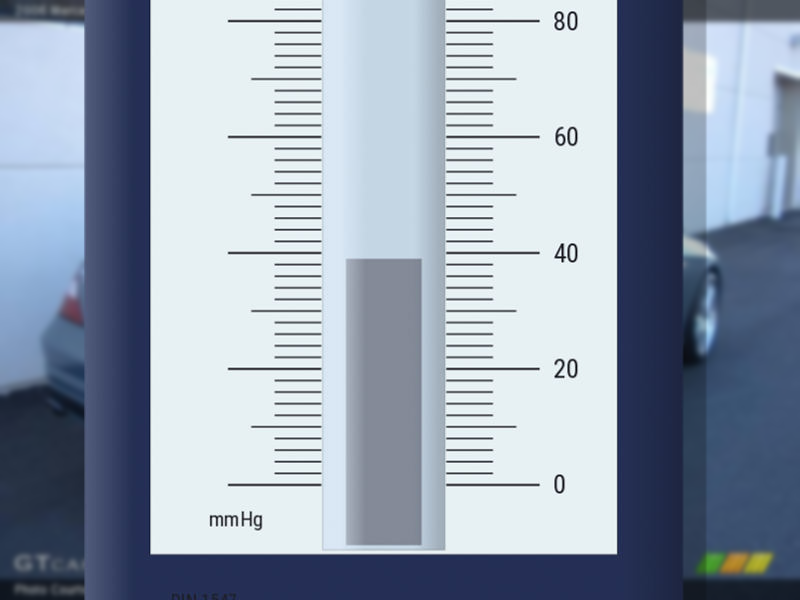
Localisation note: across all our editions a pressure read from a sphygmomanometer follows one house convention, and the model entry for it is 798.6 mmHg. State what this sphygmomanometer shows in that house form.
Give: 39 mmHg
